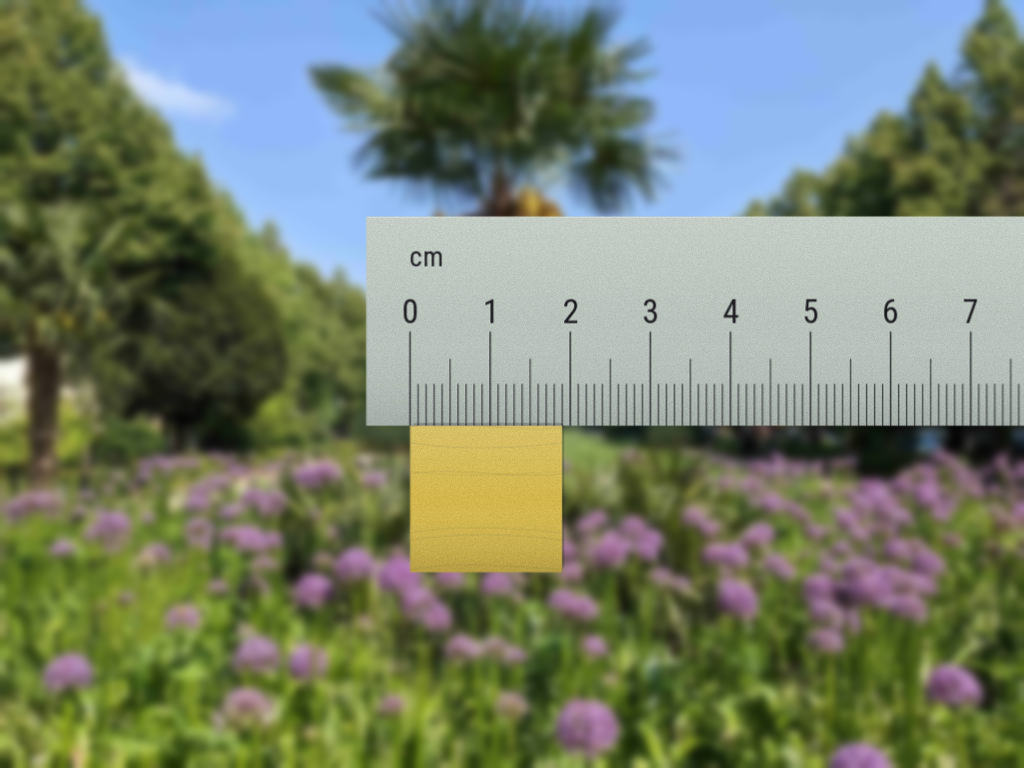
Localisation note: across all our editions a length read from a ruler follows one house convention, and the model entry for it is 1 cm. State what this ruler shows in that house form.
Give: 1.9 cm
